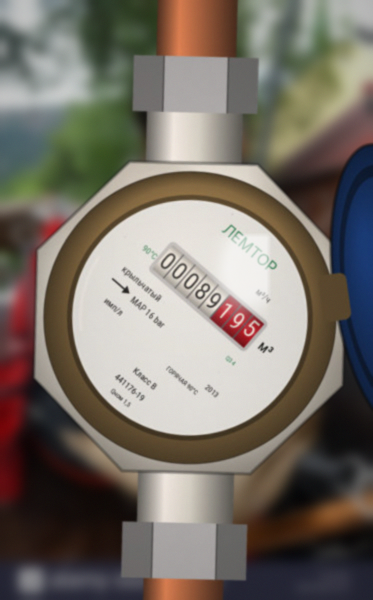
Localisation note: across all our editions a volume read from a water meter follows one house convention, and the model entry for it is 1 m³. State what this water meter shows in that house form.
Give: 89.195 m³
